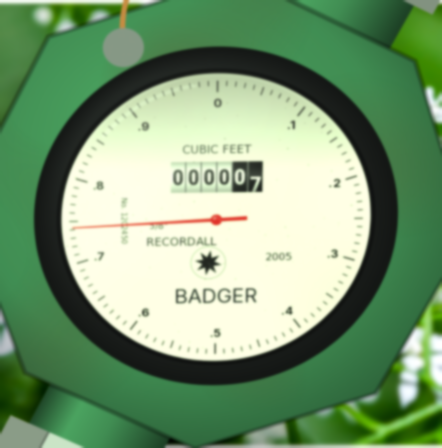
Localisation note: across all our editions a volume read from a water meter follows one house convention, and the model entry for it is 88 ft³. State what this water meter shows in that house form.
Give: 6.74 ft³
